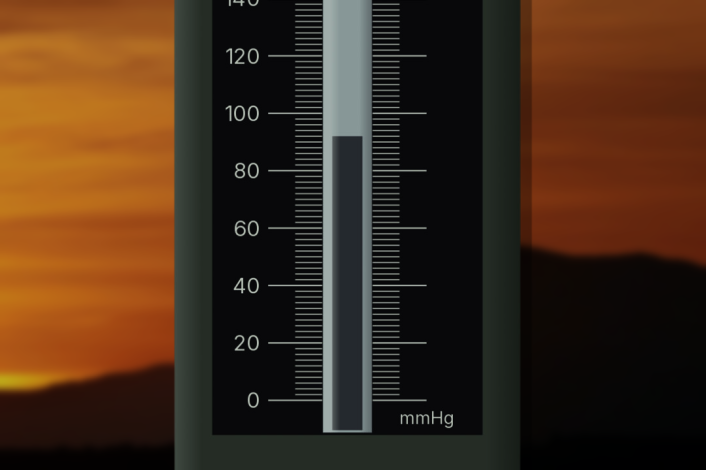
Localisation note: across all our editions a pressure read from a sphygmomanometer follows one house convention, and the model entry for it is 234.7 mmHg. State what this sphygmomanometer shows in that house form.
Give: 92 mmHg
